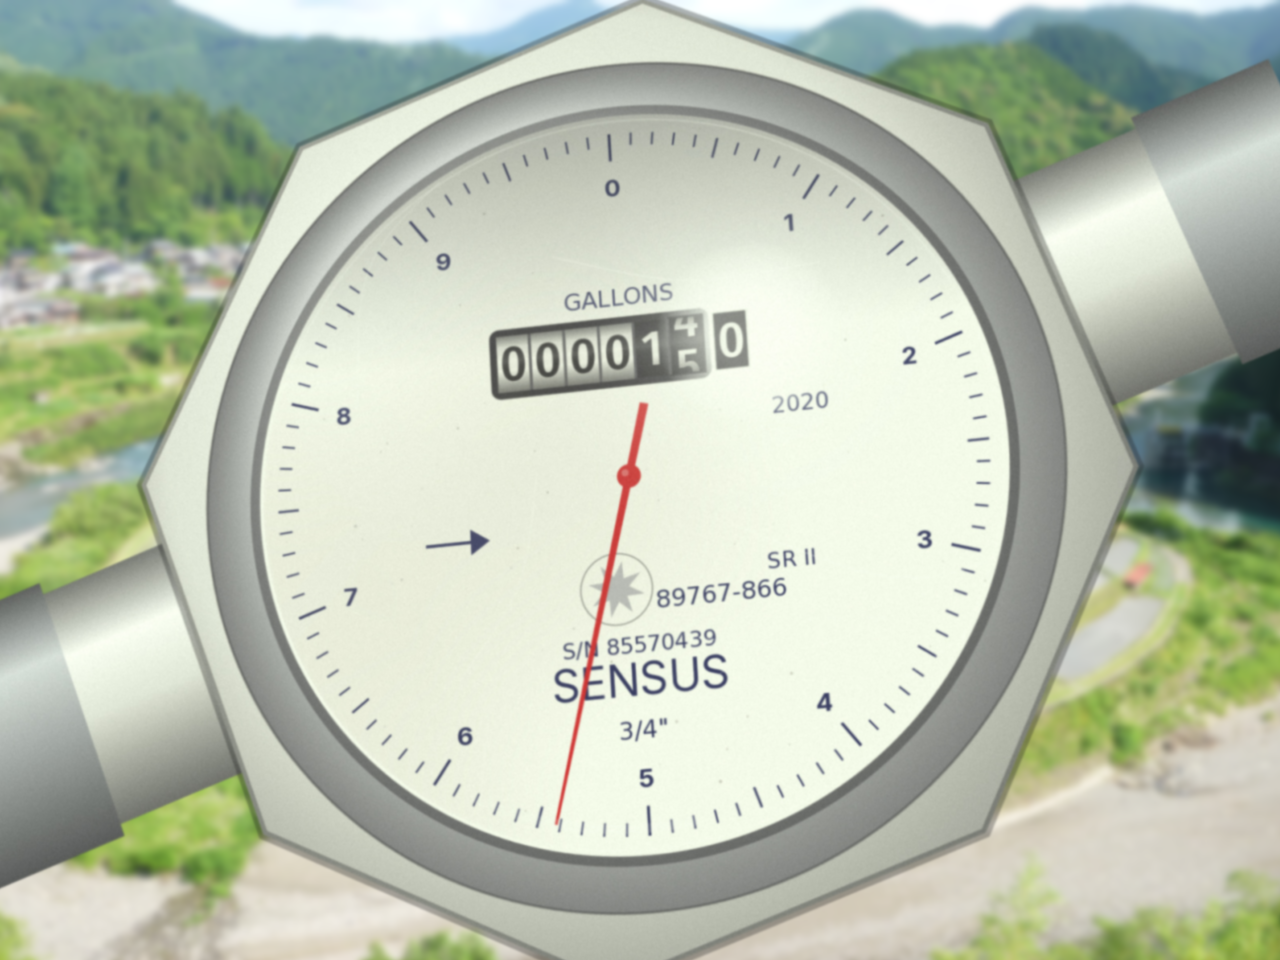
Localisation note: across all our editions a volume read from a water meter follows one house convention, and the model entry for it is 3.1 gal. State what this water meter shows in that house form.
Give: 145.4 gal
